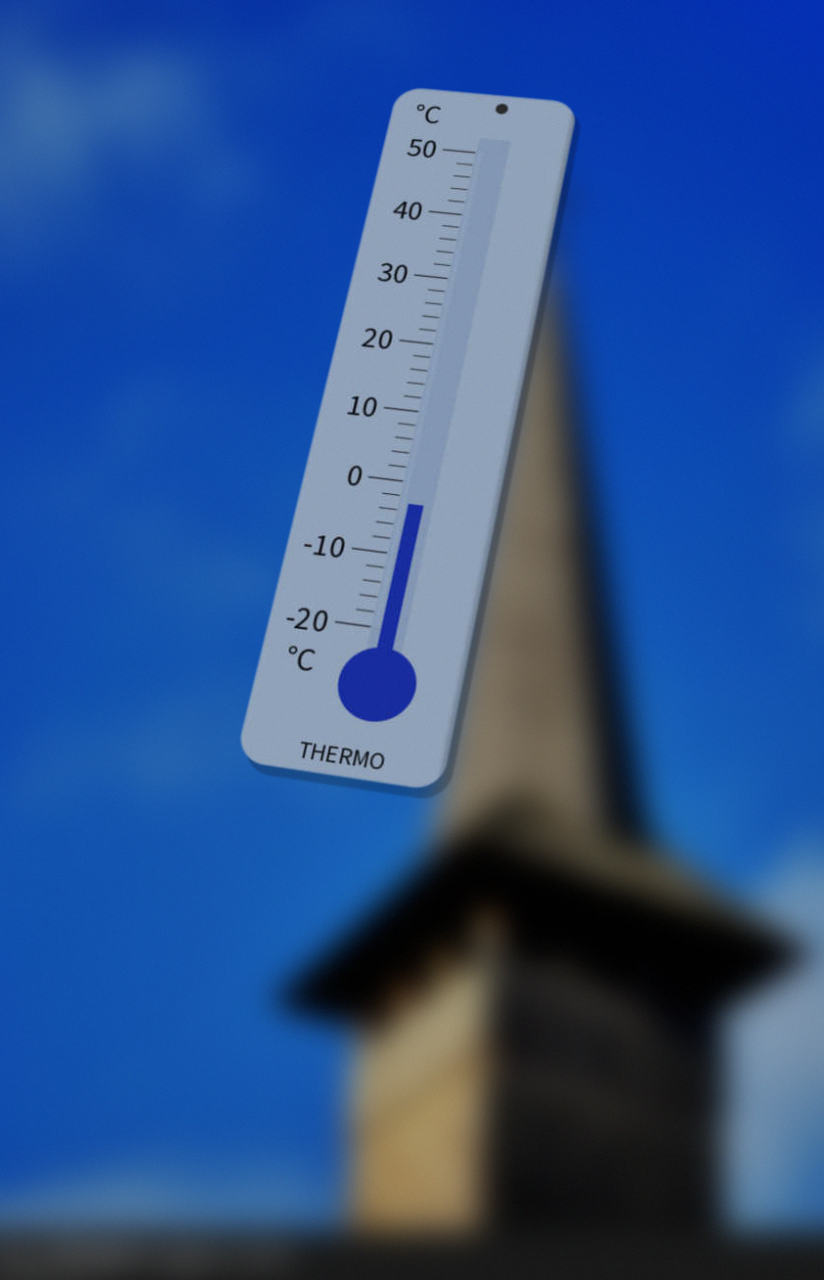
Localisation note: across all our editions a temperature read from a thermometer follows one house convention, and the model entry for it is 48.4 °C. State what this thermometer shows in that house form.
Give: -3 °C
